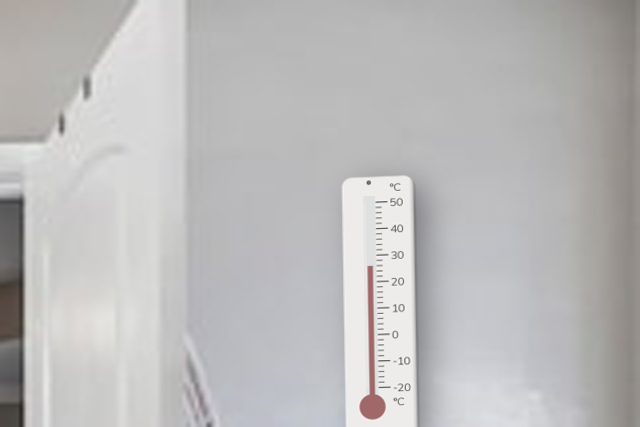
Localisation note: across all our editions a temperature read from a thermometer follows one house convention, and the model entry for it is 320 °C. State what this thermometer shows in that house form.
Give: 26 °C
